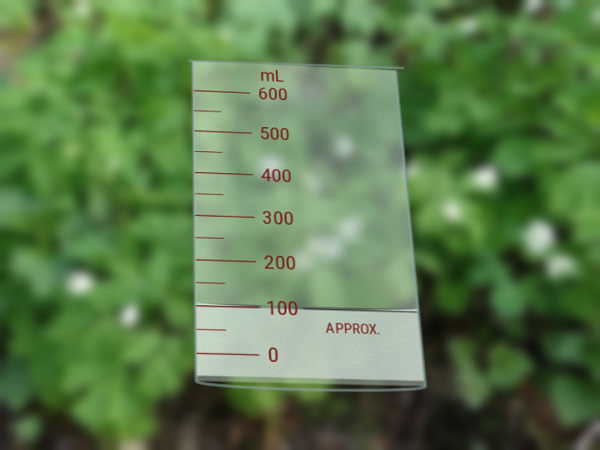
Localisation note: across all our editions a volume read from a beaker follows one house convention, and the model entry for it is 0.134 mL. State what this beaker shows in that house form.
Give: 100 mL
